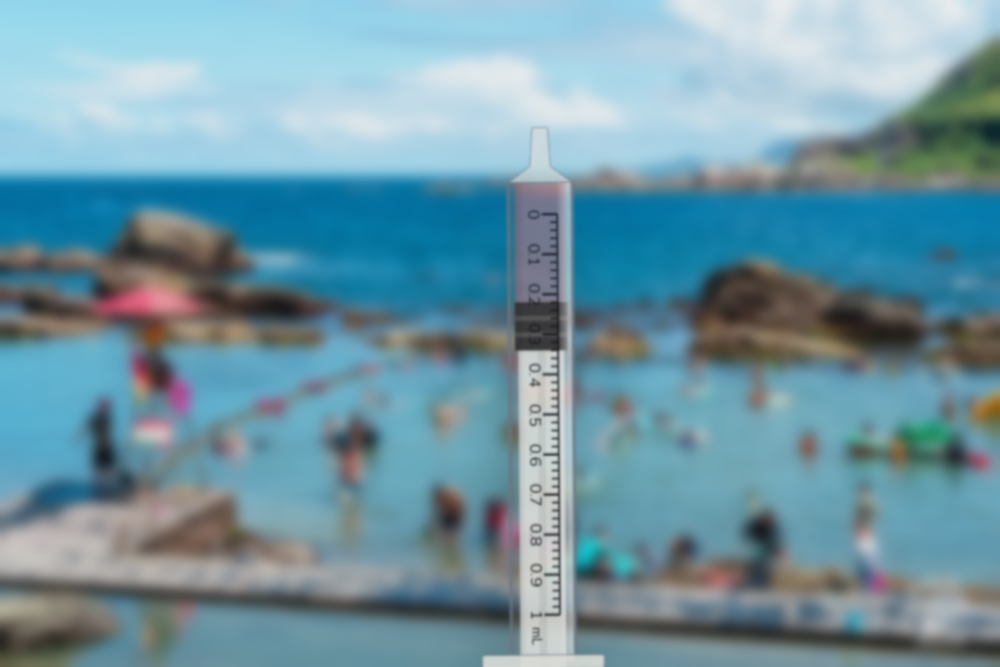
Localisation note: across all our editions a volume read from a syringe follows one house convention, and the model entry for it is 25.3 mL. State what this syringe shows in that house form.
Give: 0.22 mL
